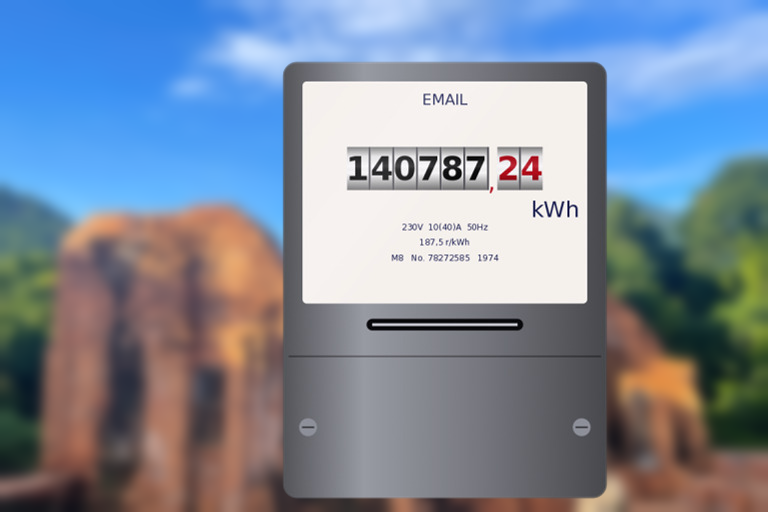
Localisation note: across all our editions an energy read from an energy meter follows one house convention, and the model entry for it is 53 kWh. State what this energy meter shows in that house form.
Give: 140787.24 kWh
